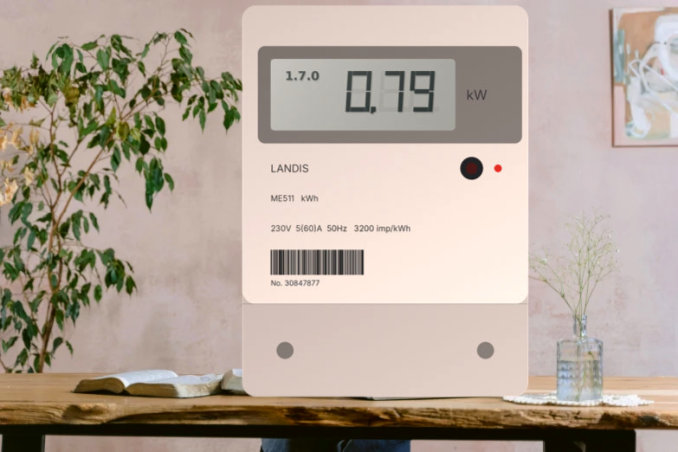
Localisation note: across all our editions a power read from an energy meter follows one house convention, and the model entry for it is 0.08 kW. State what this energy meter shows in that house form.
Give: 0.79 kW
